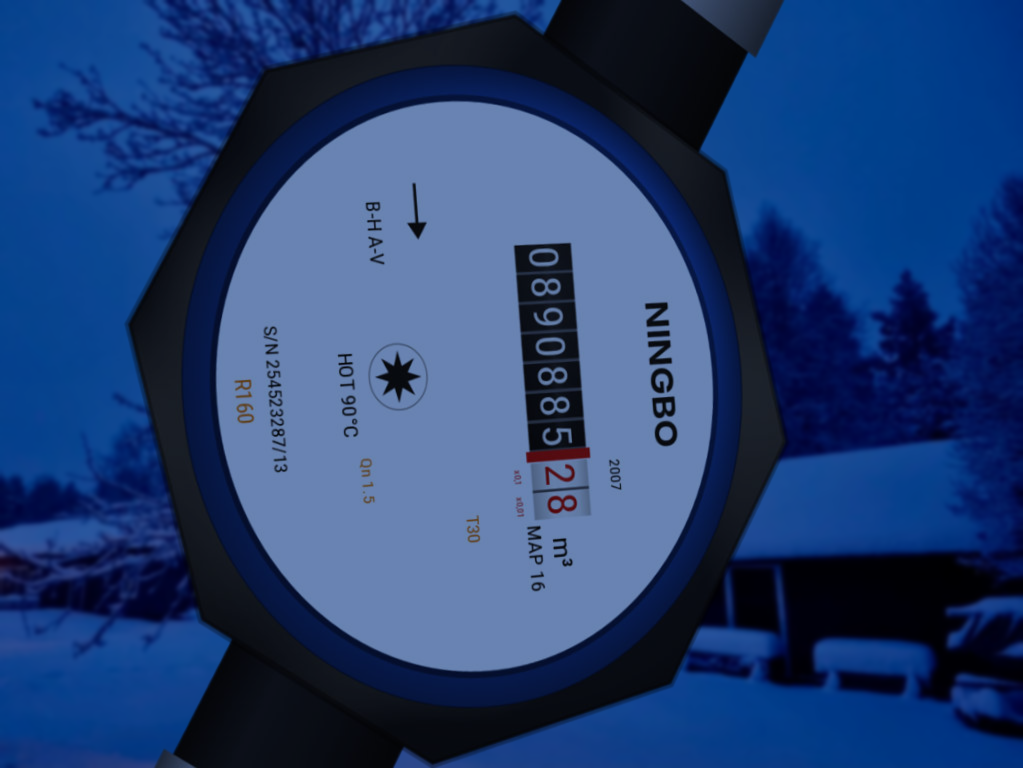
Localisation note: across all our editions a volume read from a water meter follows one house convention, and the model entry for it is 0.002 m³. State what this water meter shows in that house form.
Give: 890885.28 m³
